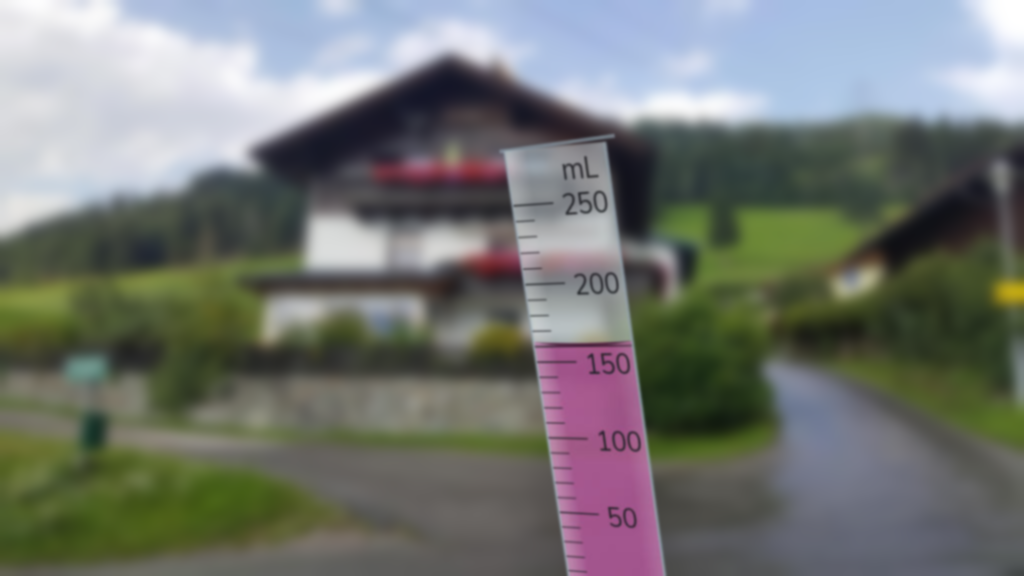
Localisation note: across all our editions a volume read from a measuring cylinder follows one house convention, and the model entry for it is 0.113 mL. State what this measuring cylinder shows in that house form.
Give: 160 mL
